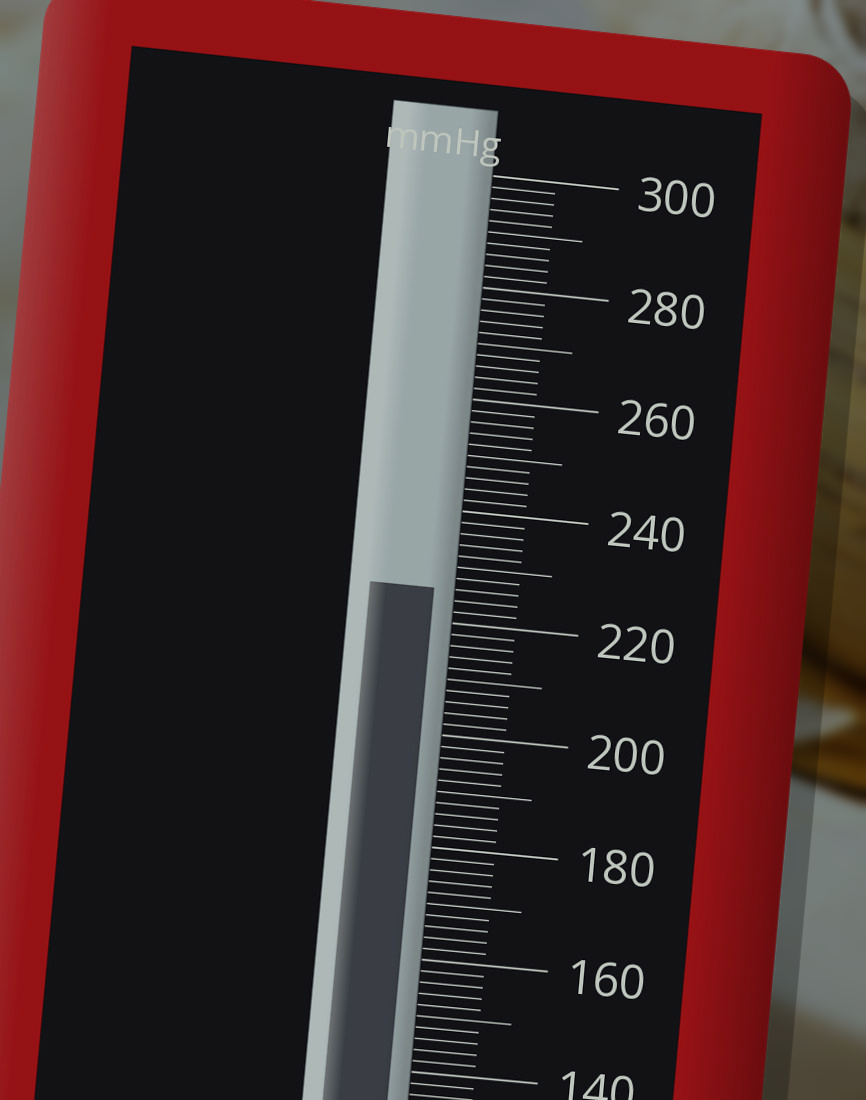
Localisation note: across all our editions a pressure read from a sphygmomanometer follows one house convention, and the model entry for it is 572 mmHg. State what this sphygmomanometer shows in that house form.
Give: 226 mmHg
